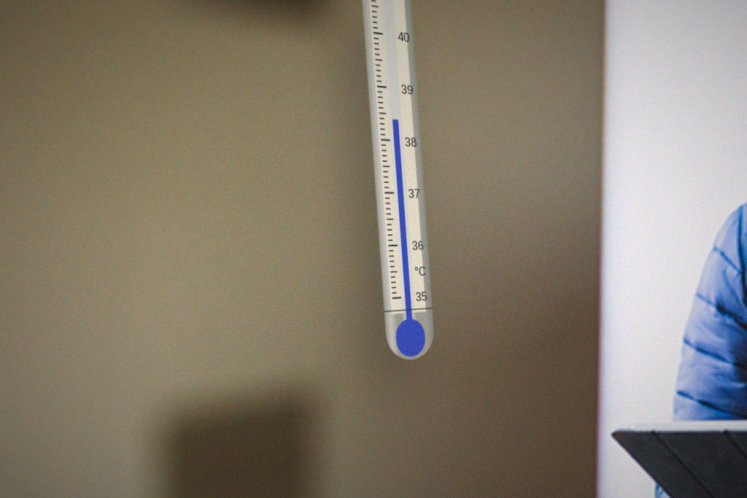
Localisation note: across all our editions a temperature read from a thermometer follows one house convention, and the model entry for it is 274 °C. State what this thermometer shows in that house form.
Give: 38.4 °C
